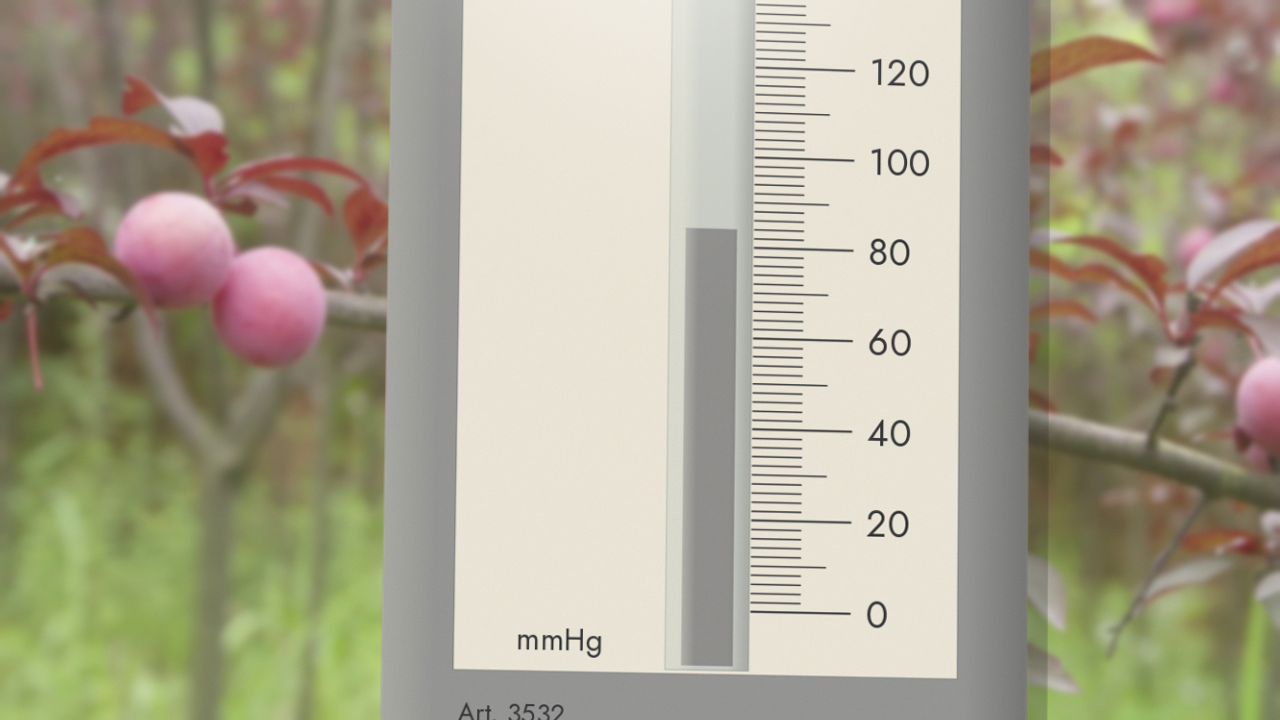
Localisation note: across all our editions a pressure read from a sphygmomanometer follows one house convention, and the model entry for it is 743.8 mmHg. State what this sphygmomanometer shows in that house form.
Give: 84 mmHg
